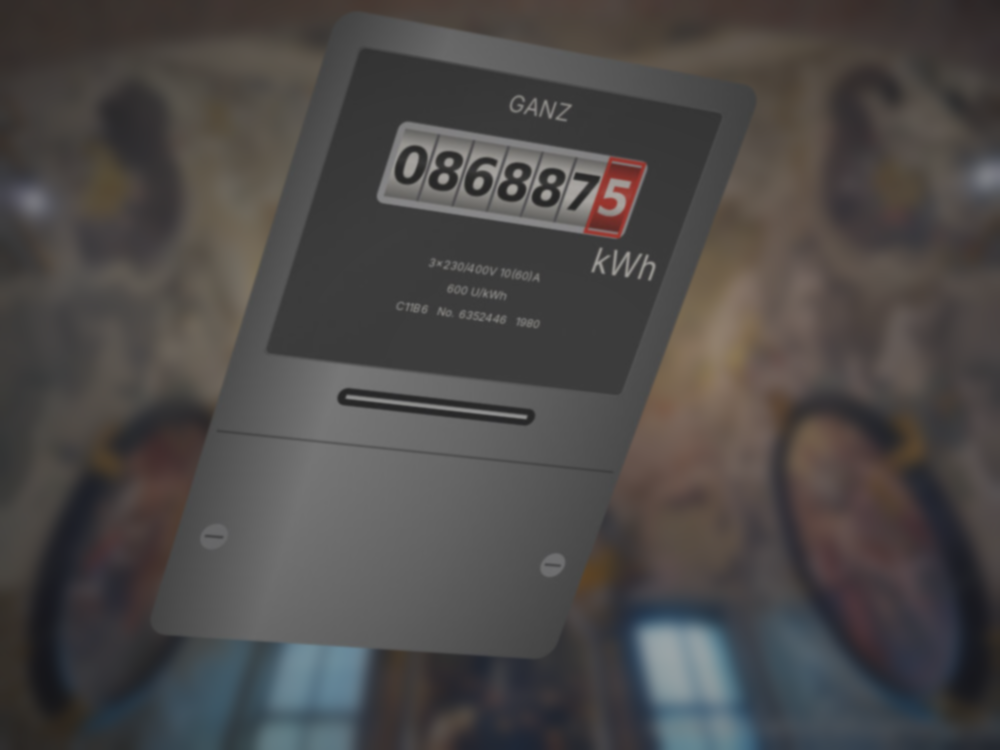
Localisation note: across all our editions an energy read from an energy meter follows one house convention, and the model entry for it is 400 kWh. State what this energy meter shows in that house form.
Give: 86887.5 kWh
